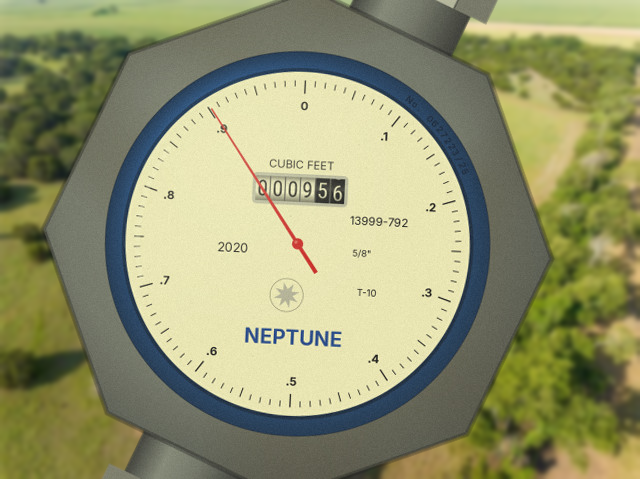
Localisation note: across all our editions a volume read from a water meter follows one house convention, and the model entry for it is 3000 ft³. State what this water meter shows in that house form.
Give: 955.90 ft³
